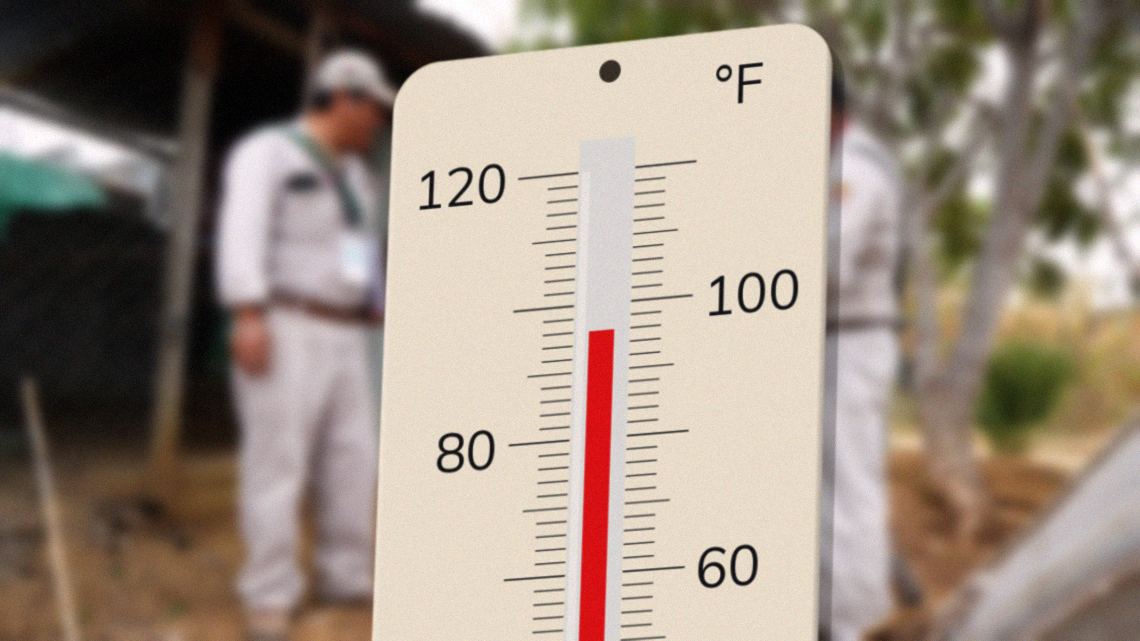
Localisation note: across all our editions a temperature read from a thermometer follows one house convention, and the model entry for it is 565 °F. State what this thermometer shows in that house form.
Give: 96 °F
